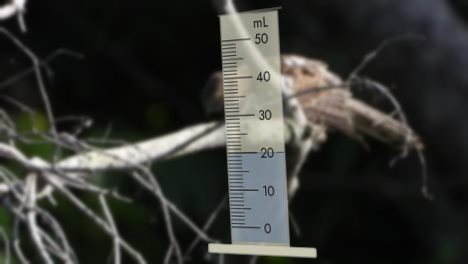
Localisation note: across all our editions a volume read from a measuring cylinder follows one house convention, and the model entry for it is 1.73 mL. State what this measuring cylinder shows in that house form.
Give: 20 mL
